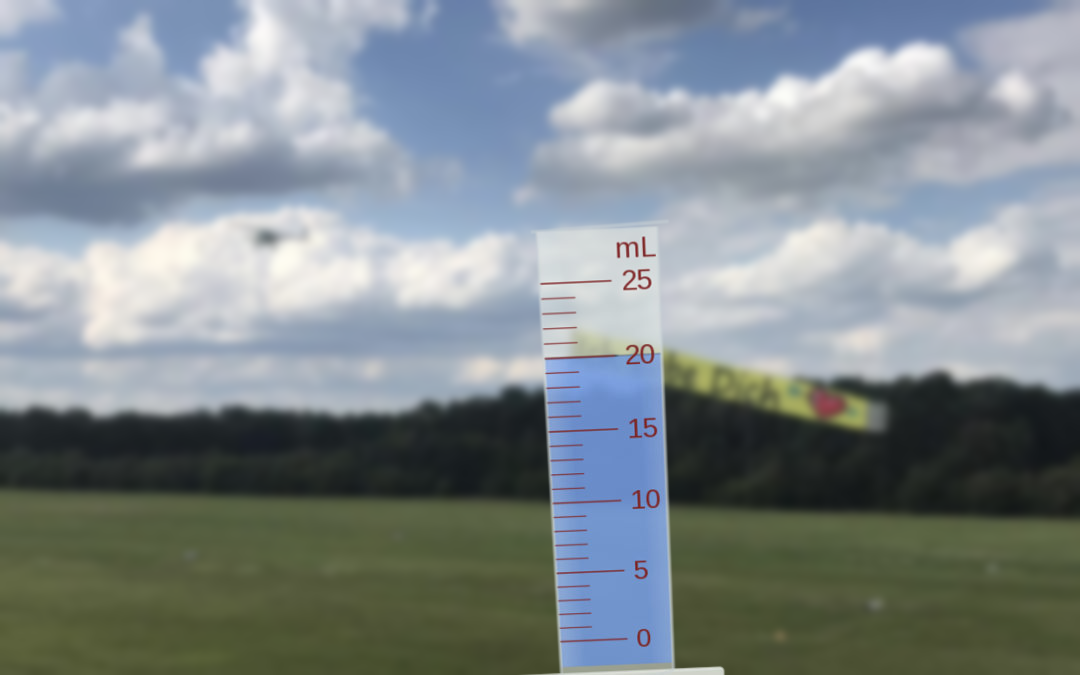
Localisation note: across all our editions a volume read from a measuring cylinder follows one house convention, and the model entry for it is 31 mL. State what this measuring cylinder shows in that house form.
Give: 20 mL
